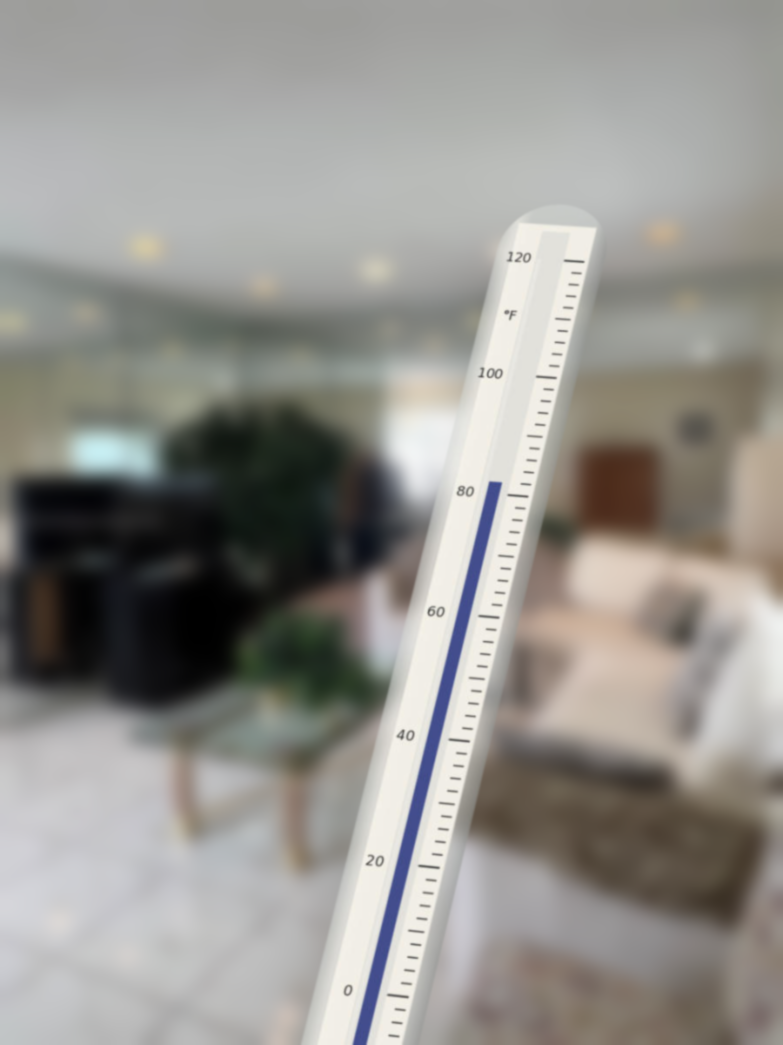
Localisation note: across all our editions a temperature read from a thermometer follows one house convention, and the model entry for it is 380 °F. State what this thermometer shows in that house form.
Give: 82 °F
